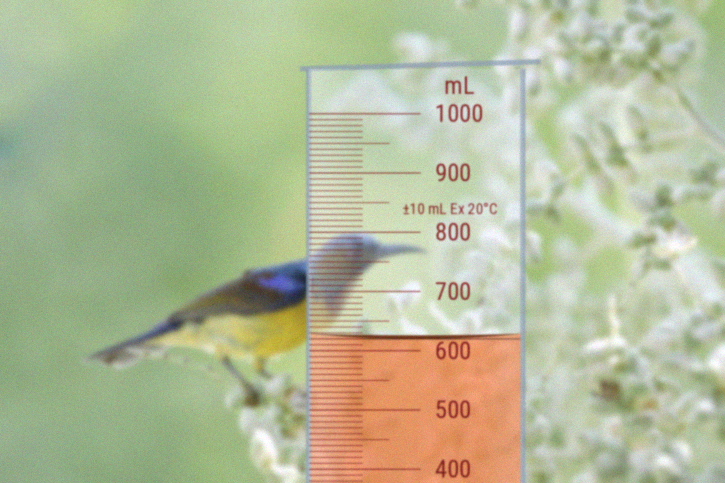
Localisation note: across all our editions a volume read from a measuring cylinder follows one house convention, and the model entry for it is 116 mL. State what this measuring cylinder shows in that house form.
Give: 620 mL
